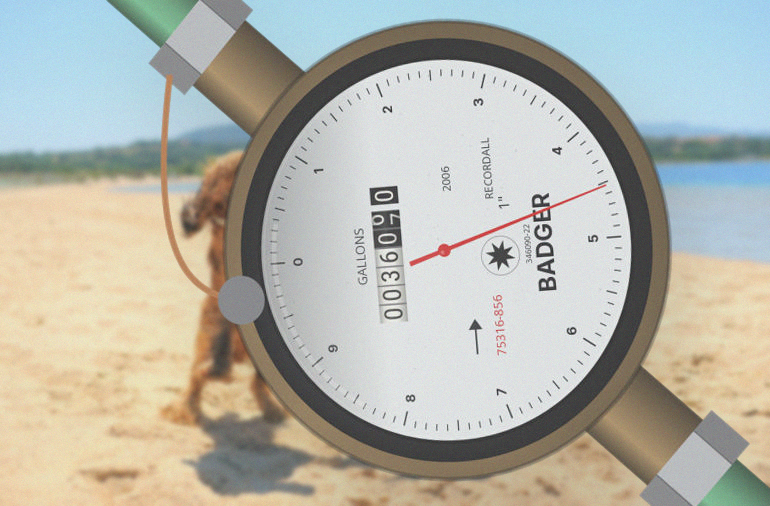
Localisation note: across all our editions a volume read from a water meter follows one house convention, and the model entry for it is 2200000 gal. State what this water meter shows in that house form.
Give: 36064.5 gal
